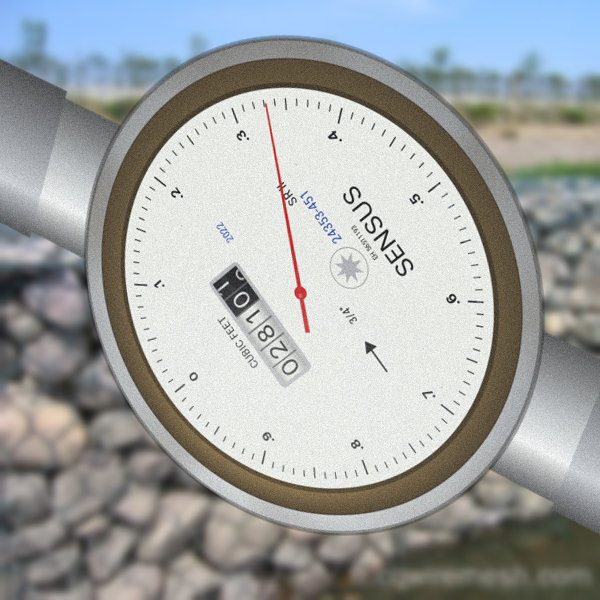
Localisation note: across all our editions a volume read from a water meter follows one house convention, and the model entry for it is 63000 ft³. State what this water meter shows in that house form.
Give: 28101.33 ft³
